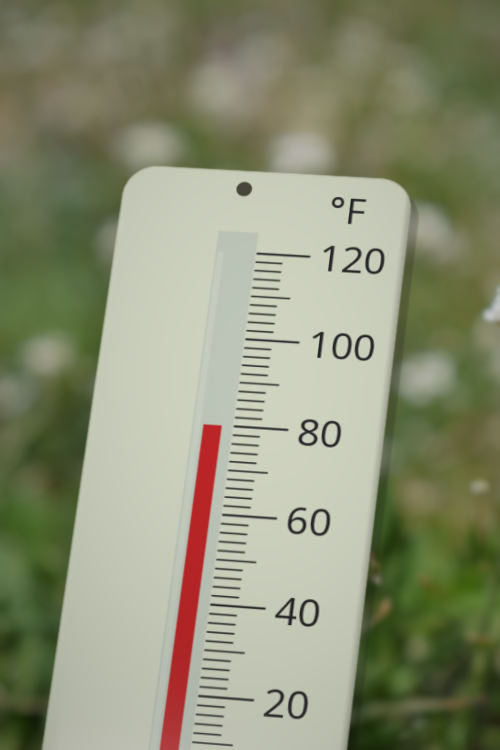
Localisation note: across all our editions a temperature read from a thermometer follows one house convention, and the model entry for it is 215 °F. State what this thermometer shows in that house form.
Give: 80 °F
